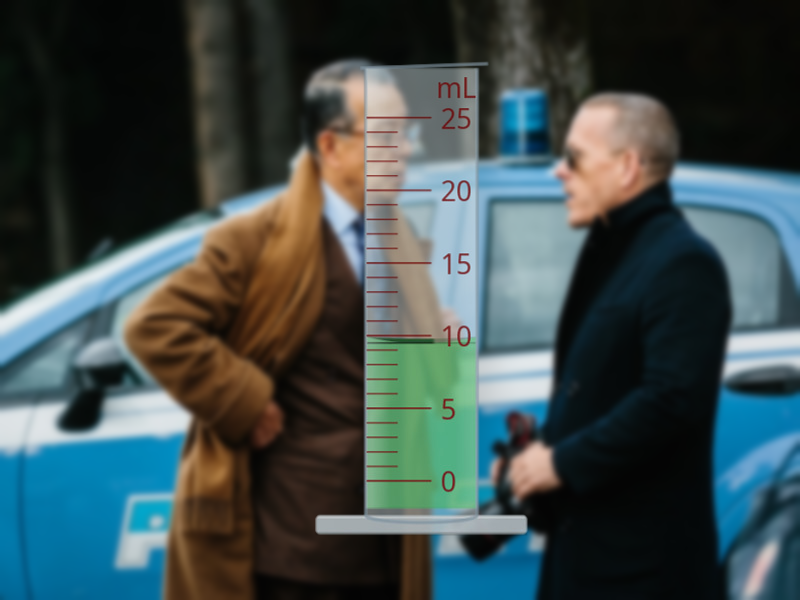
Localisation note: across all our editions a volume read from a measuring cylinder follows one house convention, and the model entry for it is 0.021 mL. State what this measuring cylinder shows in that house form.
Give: 9.5 mL
